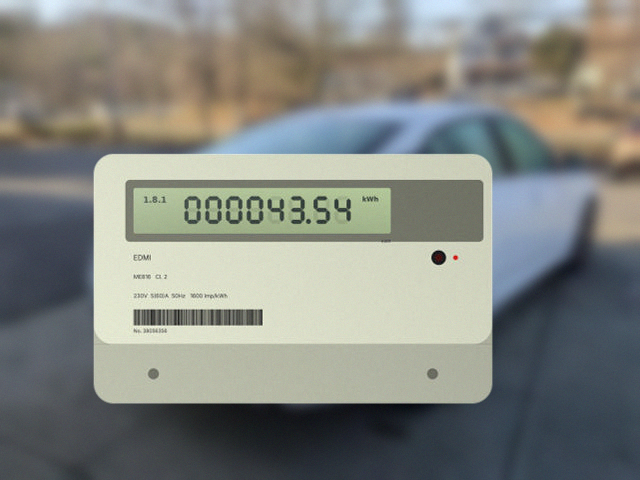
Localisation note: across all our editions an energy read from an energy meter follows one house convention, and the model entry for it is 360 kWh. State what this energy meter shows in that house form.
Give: 43.54 kWh
